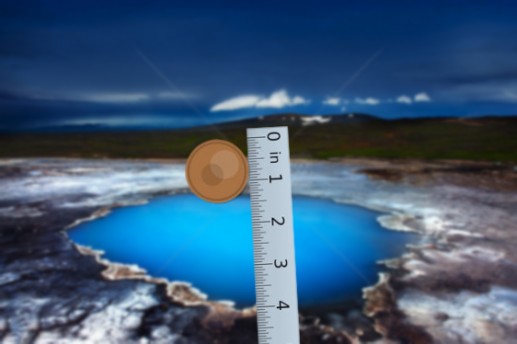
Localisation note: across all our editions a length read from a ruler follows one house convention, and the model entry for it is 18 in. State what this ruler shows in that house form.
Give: 1.5 in
